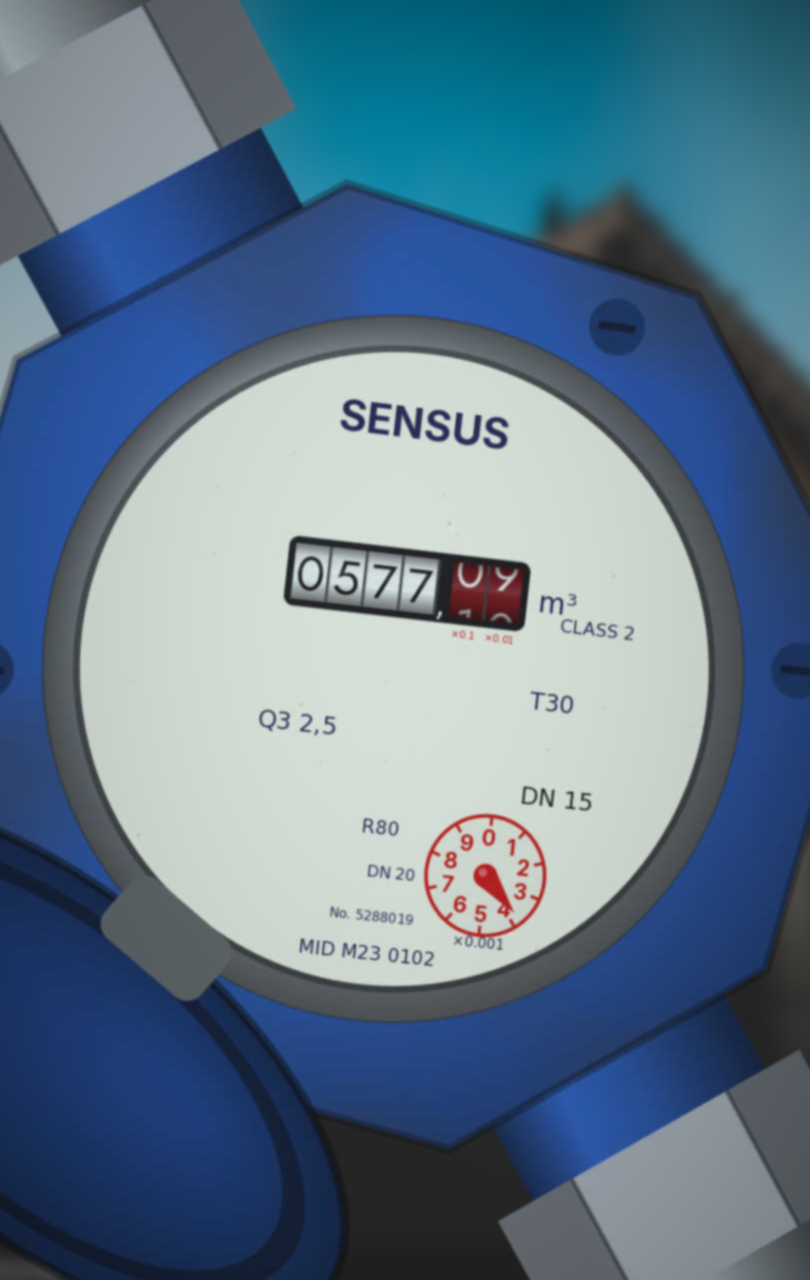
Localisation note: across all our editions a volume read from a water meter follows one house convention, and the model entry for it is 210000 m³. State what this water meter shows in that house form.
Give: 577.093 m³
